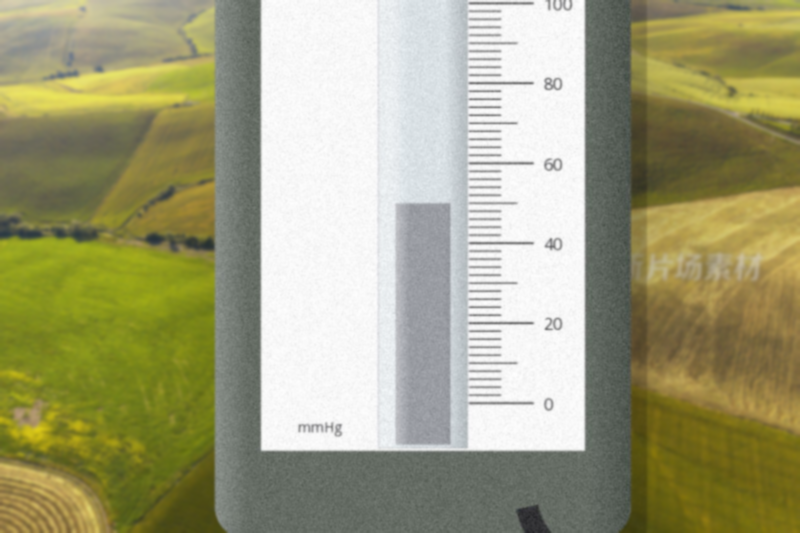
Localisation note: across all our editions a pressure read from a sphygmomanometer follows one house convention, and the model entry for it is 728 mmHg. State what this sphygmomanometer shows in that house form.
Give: 50 mmHg
